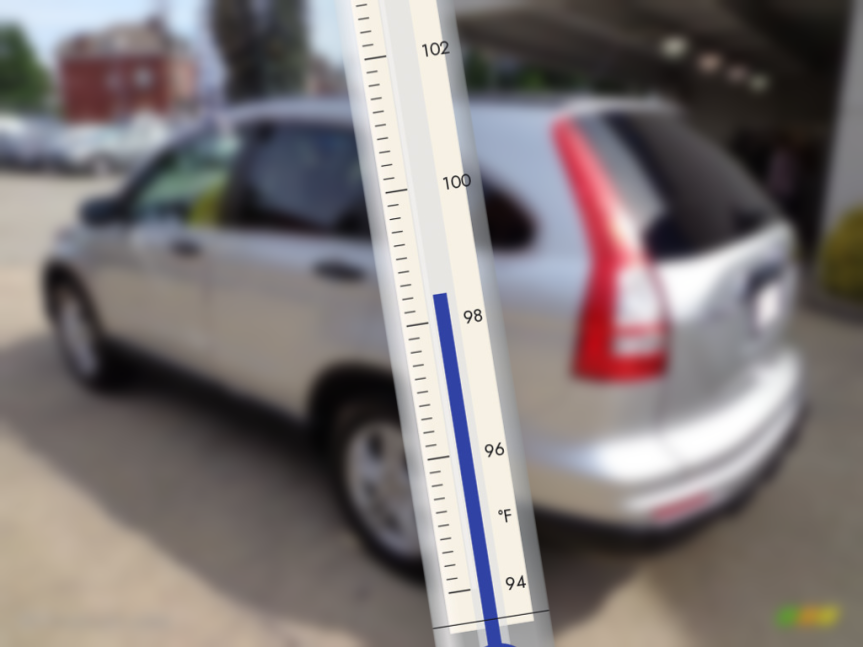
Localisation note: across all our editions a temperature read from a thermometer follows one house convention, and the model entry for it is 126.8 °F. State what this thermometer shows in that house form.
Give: 98.4 °F
